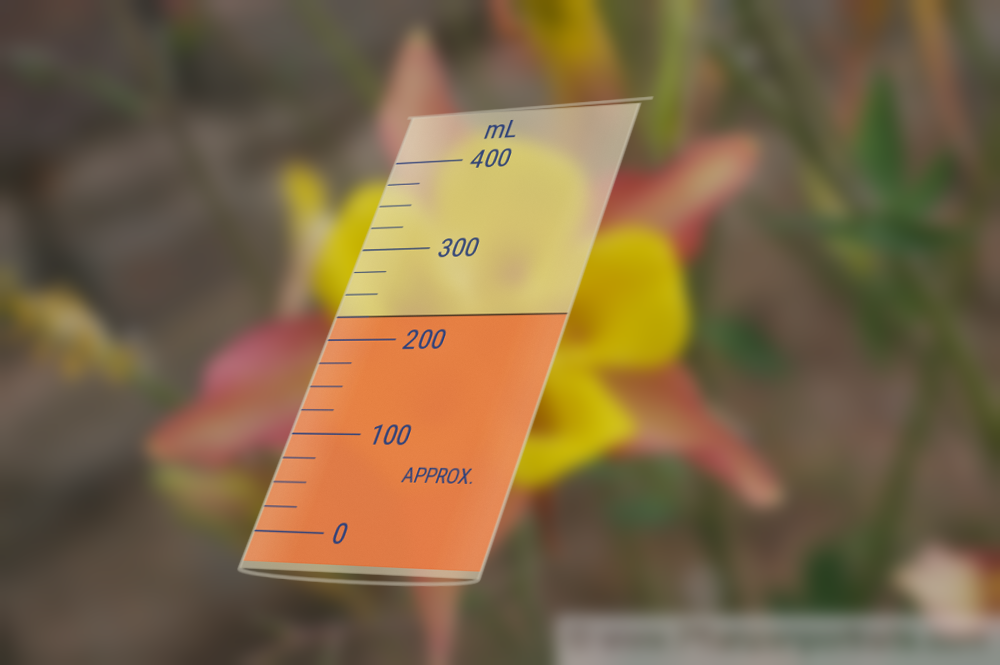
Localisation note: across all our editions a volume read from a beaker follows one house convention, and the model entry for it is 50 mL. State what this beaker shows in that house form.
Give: 225 mL
